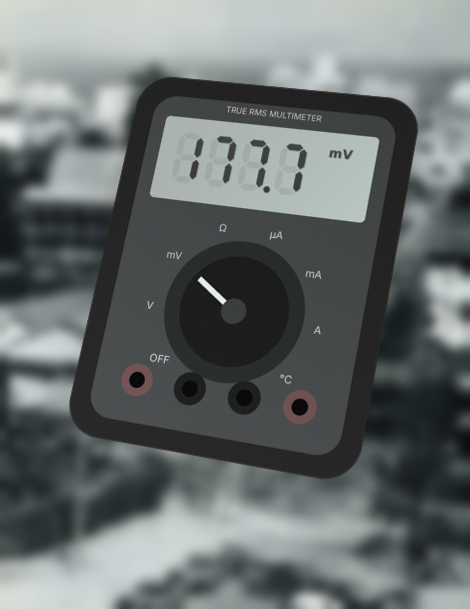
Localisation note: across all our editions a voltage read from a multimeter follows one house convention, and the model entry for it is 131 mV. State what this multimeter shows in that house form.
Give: 177.7 mV
